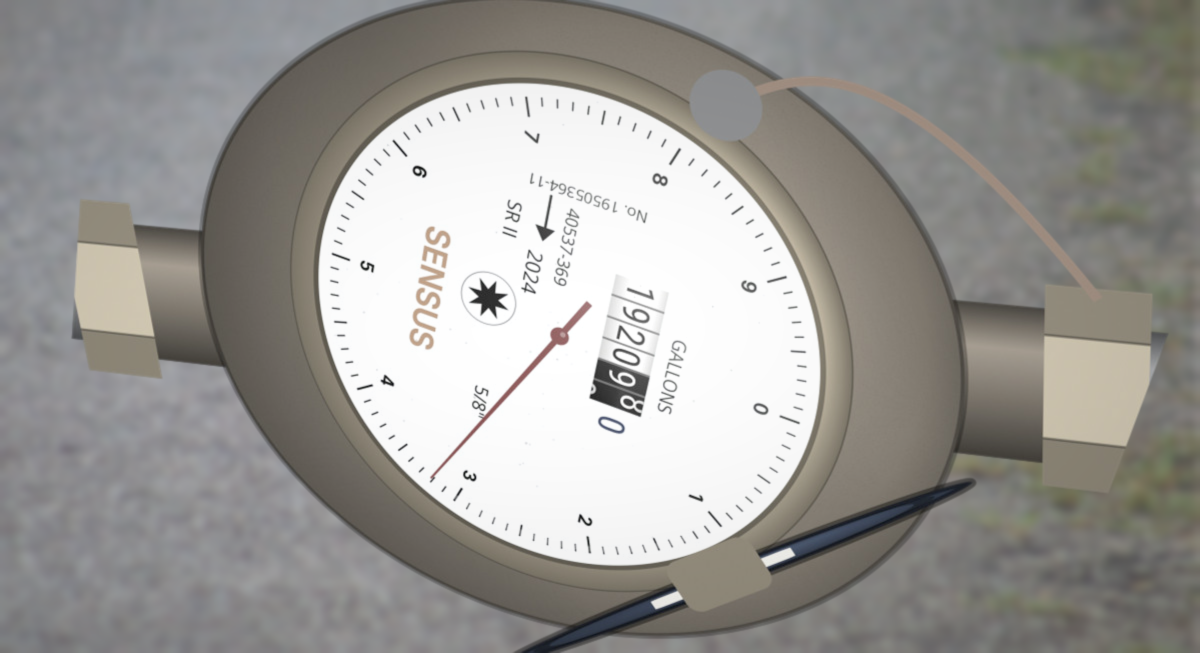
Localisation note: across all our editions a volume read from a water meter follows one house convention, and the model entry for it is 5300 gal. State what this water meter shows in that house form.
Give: 1920983.2 gal
